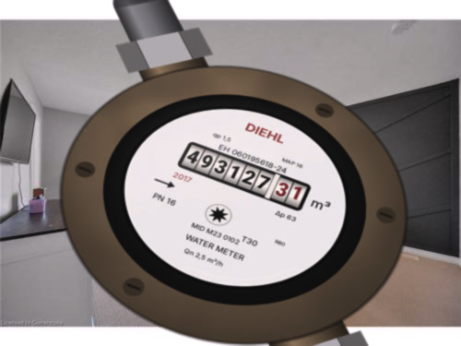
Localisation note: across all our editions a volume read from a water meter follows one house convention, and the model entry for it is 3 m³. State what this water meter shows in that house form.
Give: 493127.31 m³
